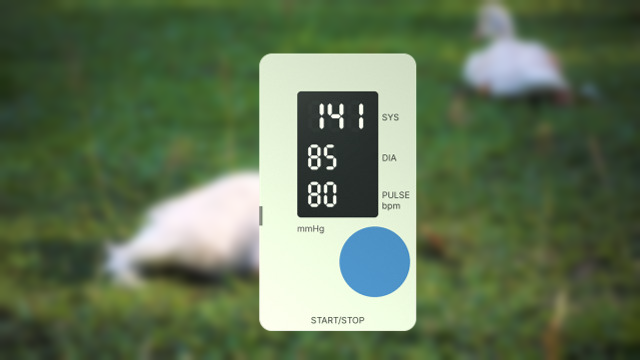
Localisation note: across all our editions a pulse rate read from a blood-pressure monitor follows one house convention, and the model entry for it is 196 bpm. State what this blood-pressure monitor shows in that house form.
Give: 80 bpm
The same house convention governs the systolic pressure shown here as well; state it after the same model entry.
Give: 141 mmHg
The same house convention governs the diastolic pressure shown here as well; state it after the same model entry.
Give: 85 mmHg
